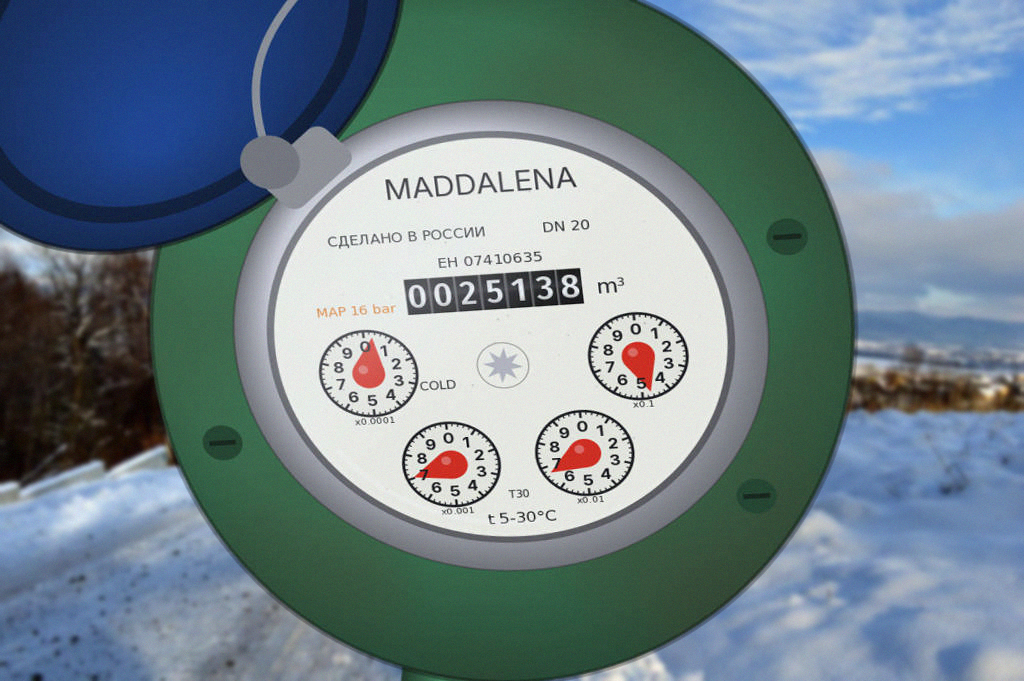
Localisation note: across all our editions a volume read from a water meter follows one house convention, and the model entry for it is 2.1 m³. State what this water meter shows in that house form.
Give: 25138.4670 m³
